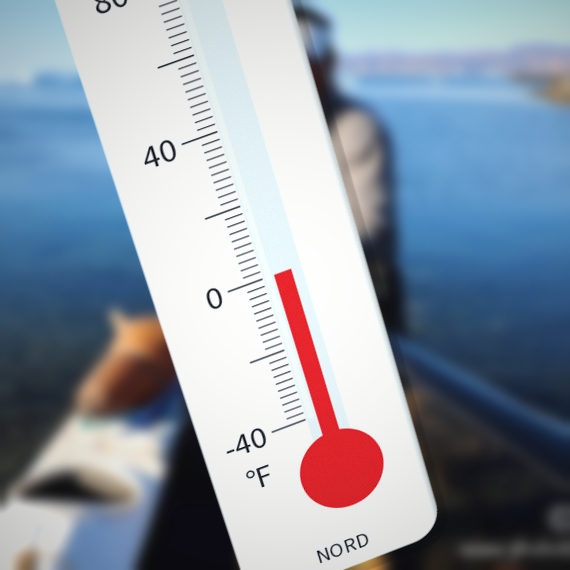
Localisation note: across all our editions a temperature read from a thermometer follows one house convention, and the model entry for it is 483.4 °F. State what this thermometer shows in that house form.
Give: 0 °F
